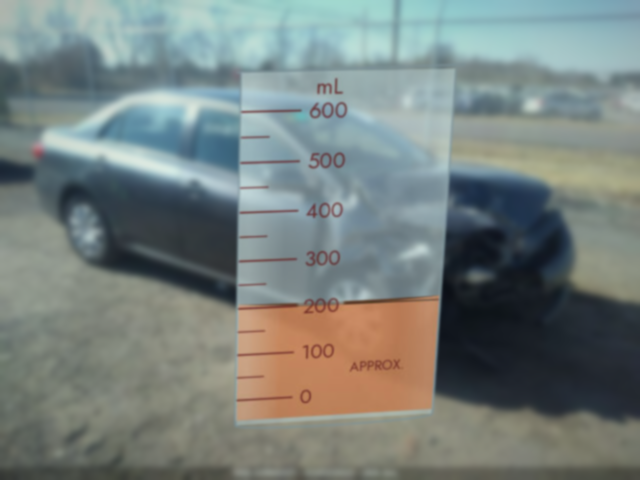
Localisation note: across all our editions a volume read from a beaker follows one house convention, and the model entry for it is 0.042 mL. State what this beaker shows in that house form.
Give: 200 mL
